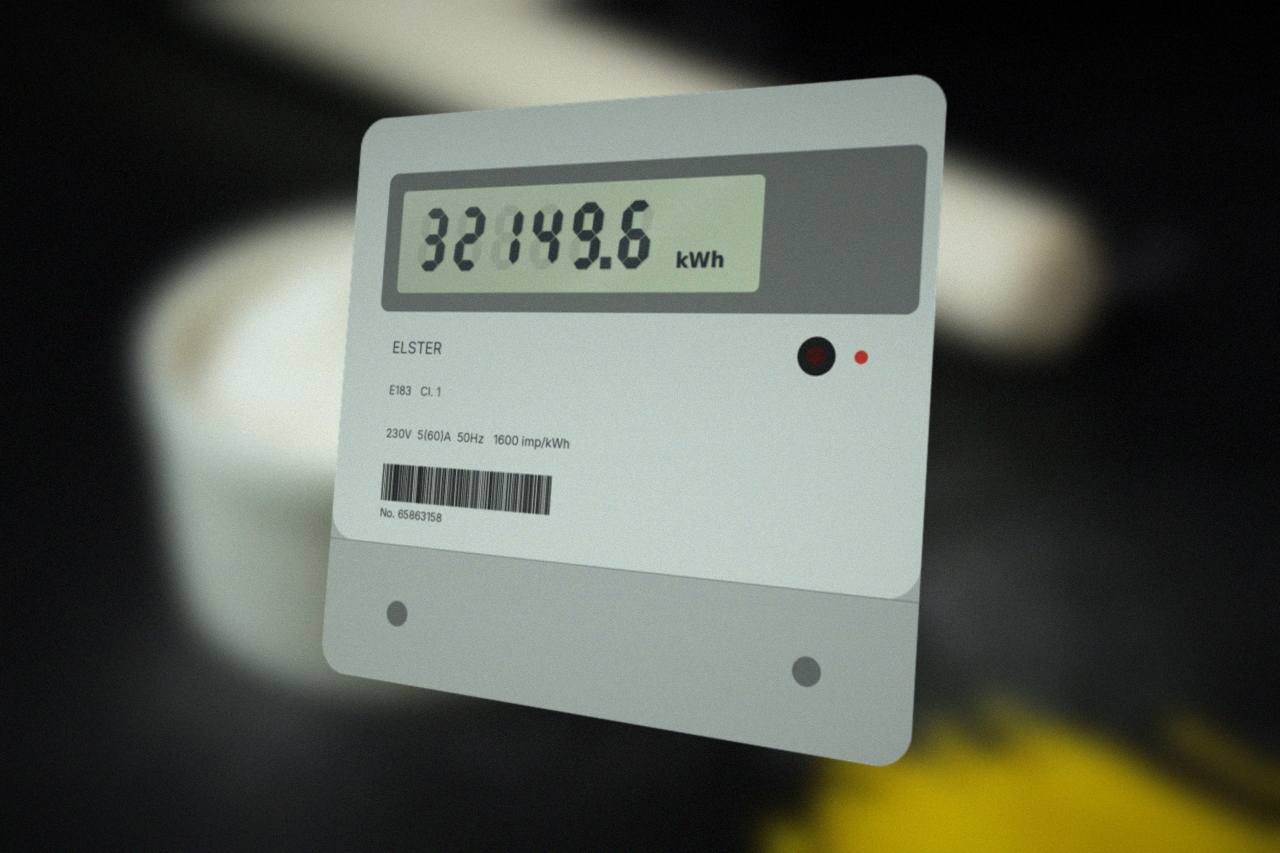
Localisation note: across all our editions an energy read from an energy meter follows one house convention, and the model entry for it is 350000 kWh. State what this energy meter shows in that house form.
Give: 32149.6 kWh
